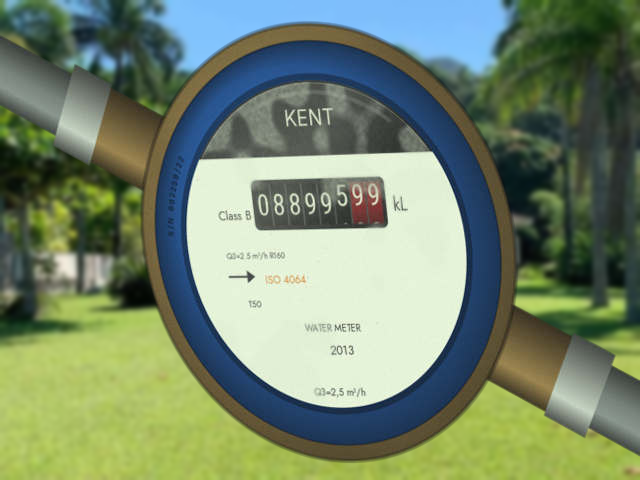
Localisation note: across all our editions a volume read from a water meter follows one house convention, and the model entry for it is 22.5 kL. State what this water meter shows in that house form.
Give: 88995.99 kL
